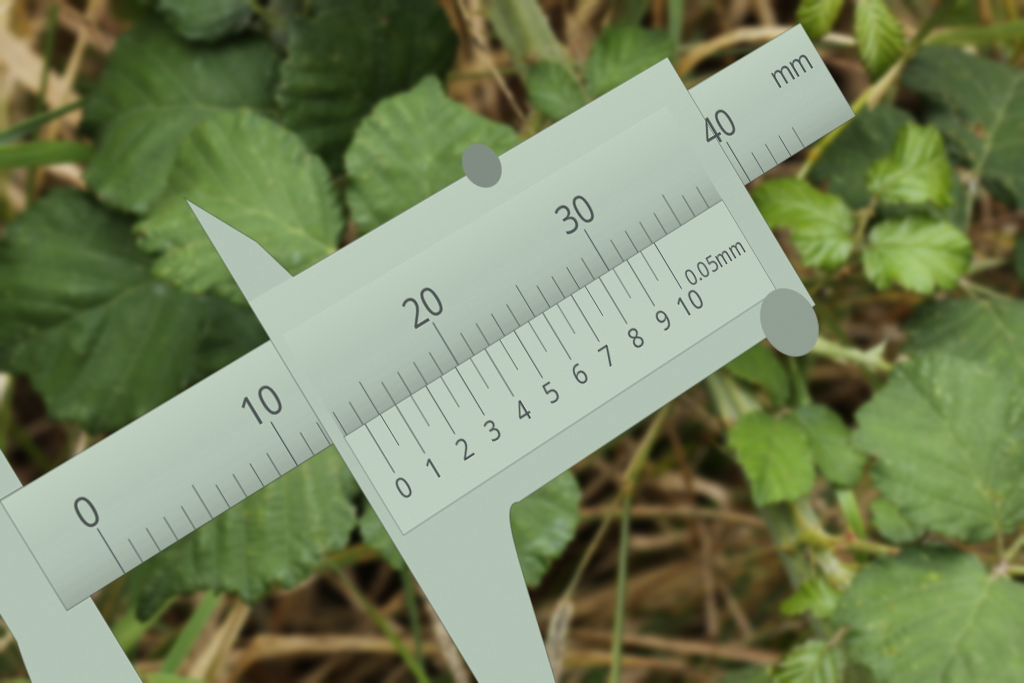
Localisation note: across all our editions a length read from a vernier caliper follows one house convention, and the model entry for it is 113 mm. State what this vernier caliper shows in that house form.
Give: 14.1 mm
